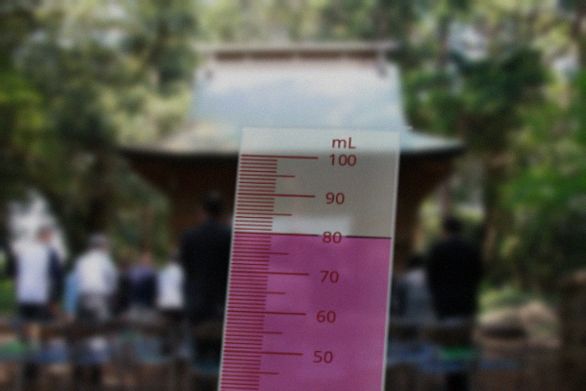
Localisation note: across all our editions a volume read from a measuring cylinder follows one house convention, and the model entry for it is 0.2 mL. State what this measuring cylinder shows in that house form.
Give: 80 mL
